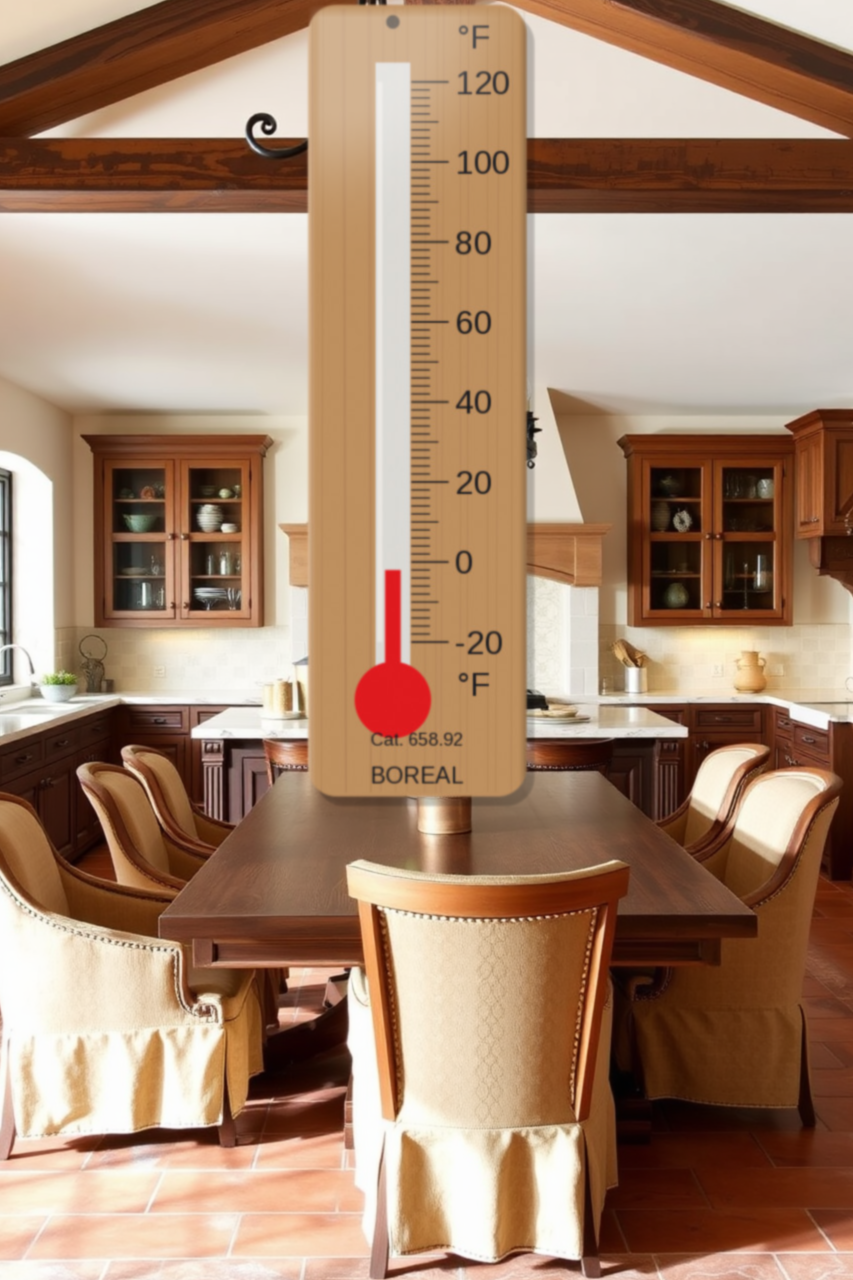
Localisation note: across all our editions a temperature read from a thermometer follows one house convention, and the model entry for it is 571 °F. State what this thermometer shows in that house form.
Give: -2 °F
